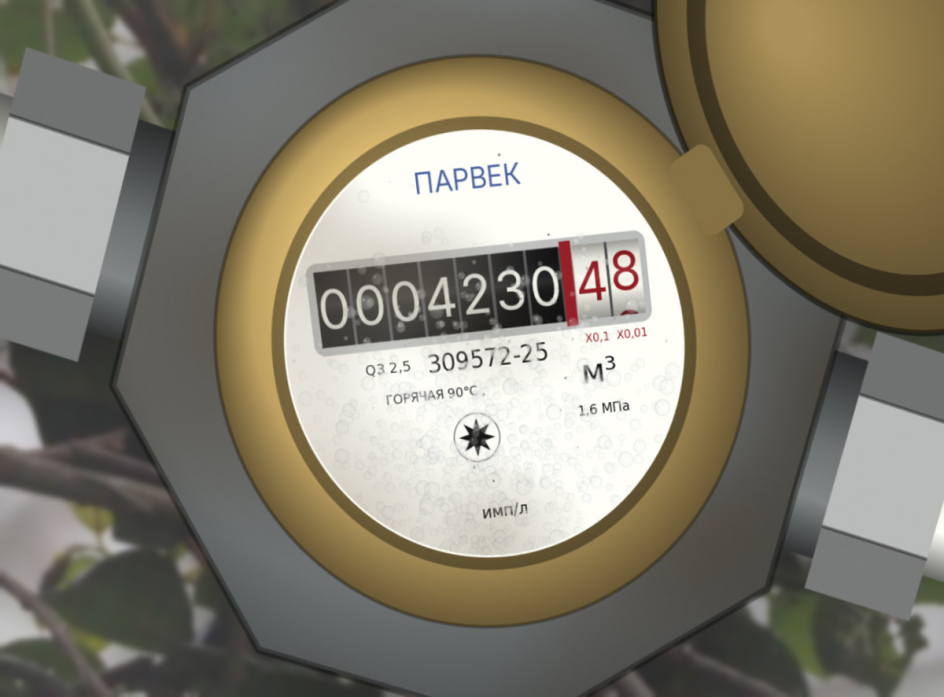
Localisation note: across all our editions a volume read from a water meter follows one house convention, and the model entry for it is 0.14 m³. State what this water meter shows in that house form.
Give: 4230.48 m³
